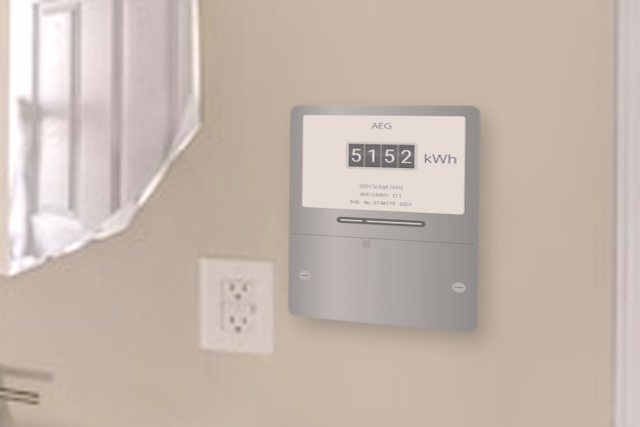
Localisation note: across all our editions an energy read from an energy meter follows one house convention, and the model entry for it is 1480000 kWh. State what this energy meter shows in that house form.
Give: 5152 kWh
